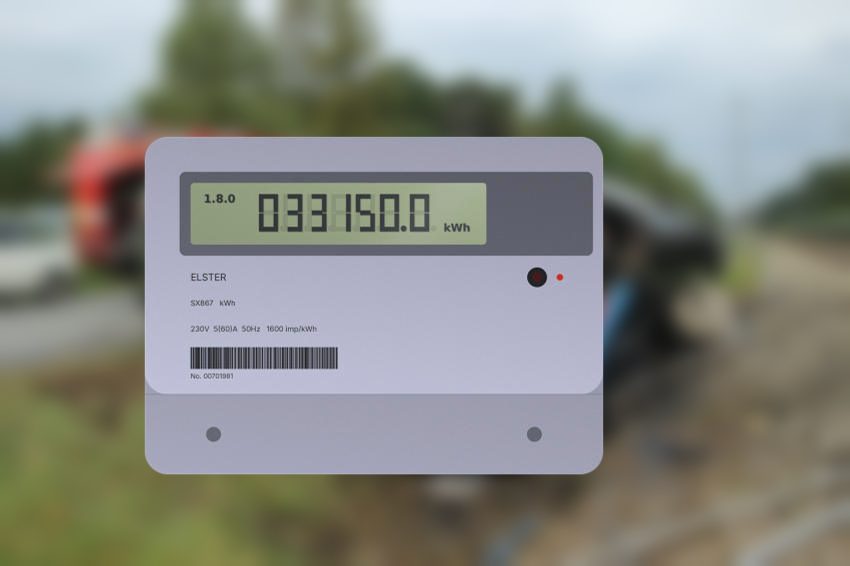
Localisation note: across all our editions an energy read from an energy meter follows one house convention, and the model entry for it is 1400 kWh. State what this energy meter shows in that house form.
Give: 33150.0 kWh
